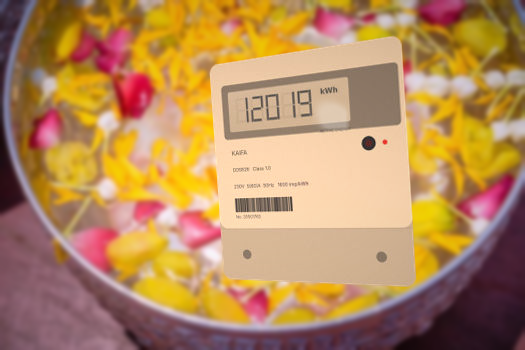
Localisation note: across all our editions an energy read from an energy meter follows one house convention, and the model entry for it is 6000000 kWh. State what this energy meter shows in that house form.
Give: 12019 kWh
